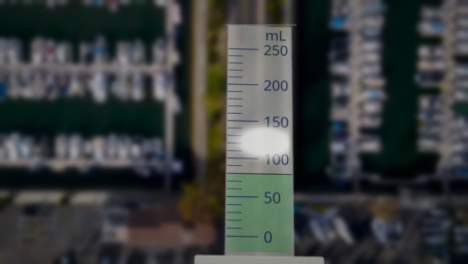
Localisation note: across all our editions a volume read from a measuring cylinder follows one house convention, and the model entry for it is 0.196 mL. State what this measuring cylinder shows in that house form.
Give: 80 mL
